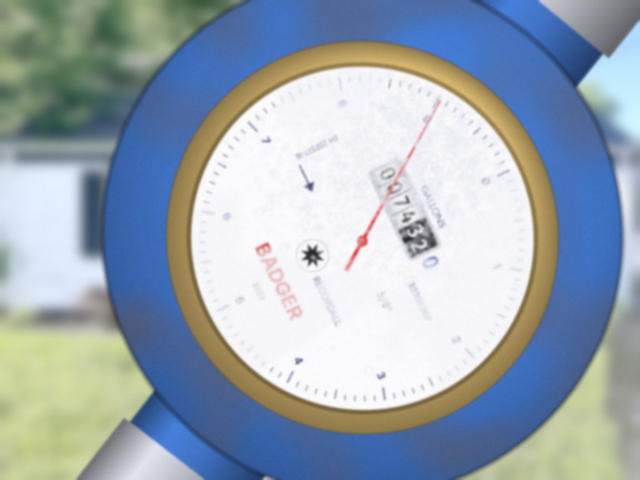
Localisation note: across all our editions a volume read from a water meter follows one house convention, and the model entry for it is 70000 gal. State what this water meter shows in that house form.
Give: 74319.0 gal
